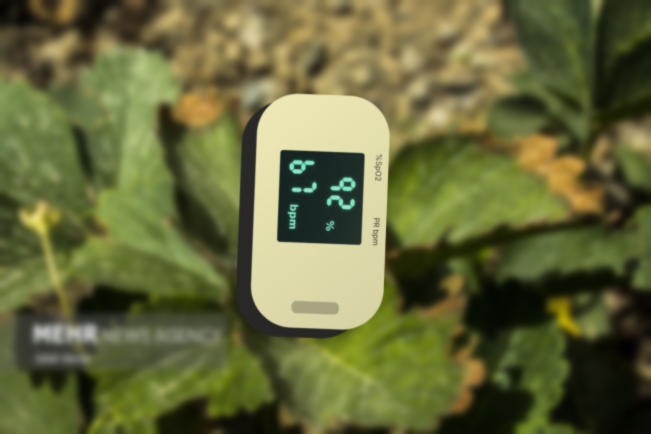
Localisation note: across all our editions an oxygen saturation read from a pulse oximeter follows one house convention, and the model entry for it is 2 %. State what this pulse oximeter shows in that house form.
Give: 92 %
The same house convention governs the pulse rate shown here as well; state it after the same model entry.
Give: 67 bpm
